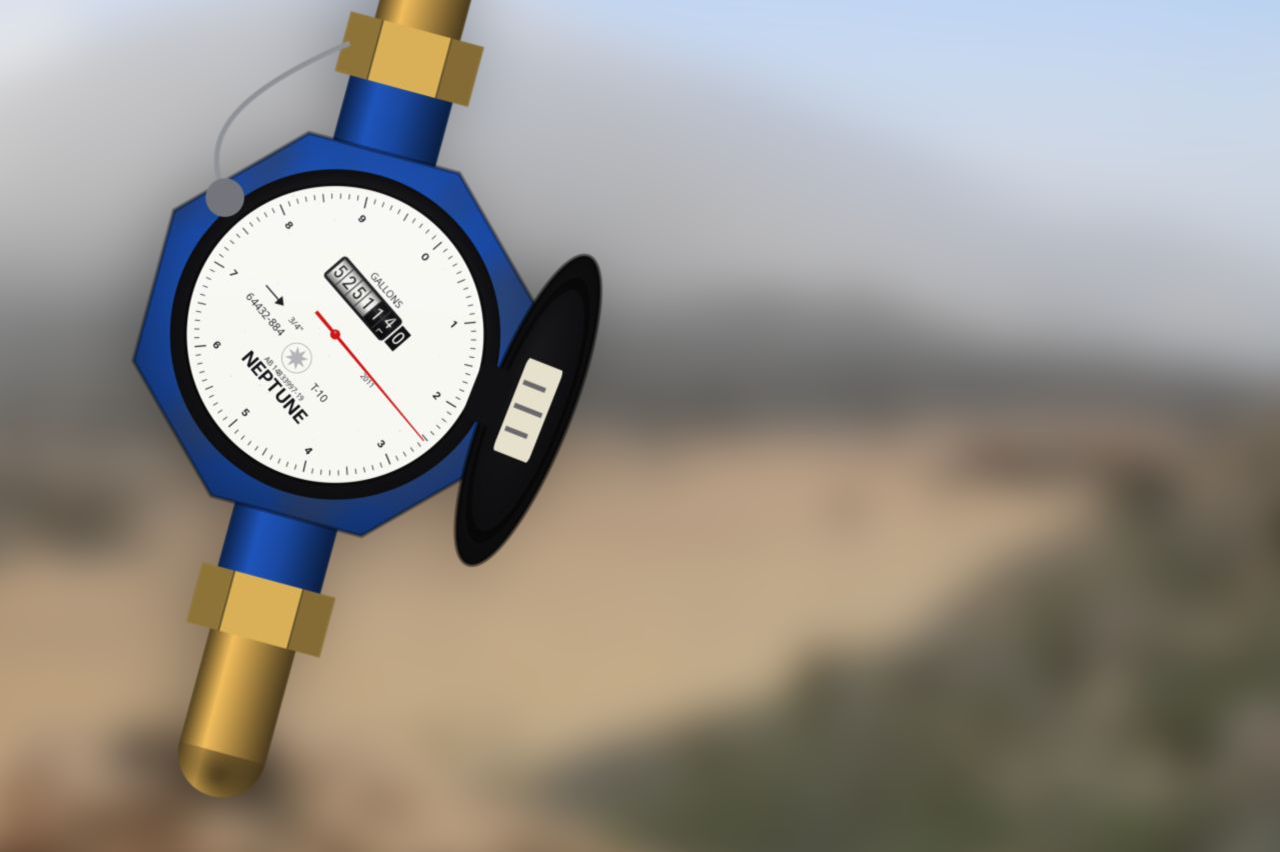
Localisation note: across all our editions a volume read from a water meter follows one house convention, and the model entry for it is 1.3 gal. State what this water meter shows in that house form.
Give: 5251142.5 gal
